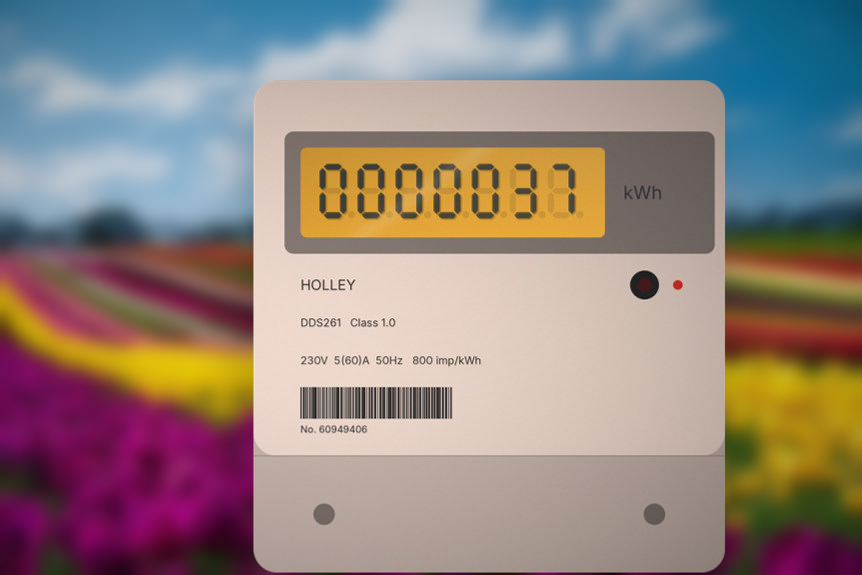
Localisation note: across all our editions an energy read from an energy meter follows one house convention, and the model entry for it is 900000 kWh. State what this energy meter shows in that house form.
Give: 37 kWh
